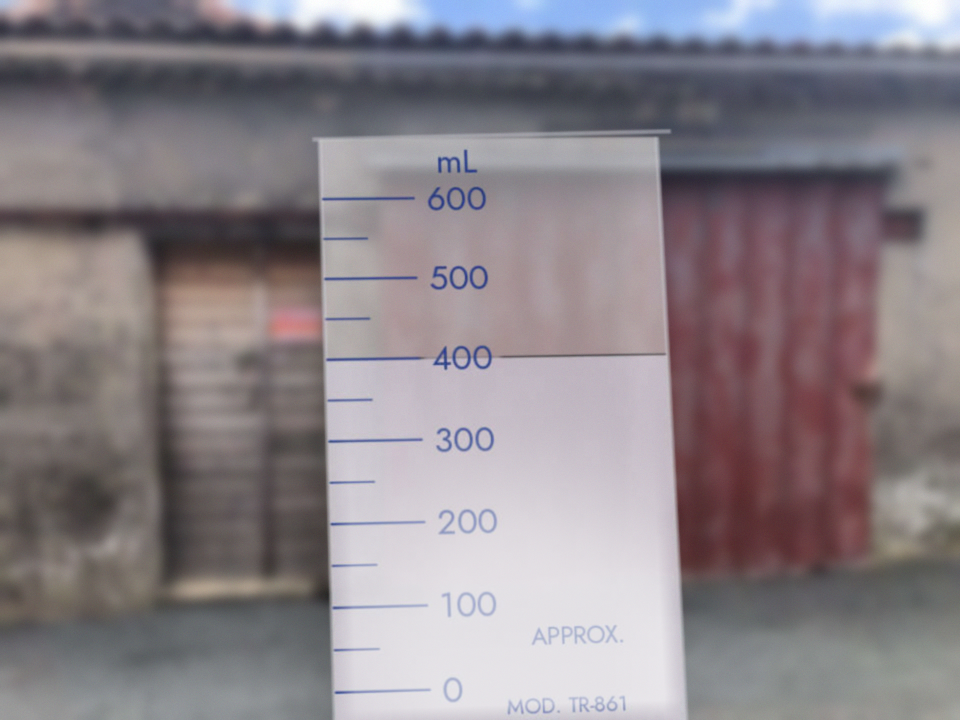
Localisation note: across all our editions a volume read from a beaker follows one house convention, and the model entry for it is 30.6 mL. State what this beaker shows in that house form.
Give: 400 mL
